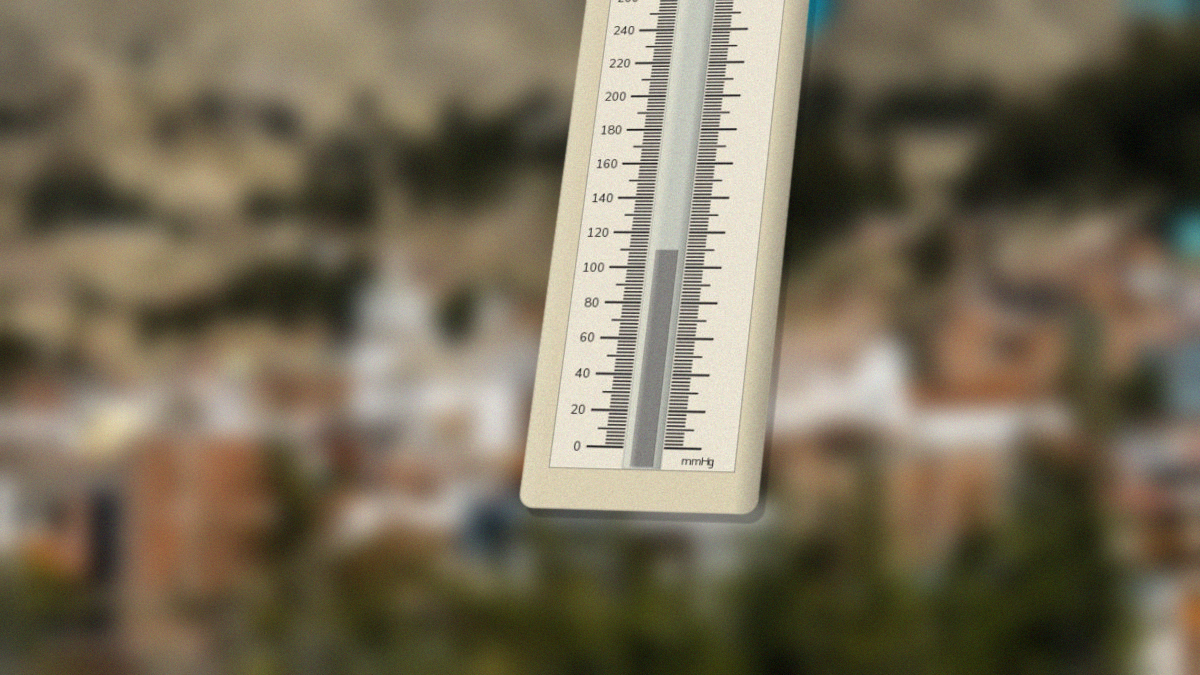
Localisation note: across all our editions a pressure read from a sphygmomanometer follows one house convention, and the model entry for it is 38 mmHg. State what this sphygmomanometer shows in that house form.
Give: 110 mmHg
